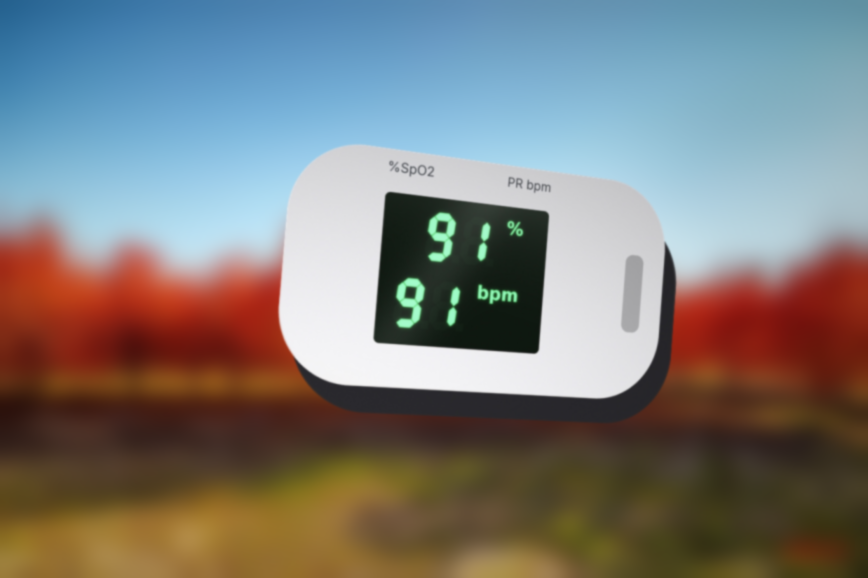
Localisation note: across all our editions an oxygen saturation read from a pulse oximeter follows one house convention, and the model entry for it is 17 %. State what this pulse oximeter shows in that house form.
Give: 91 %
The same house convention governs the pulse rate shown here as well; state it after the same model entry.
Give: 91 bpm
